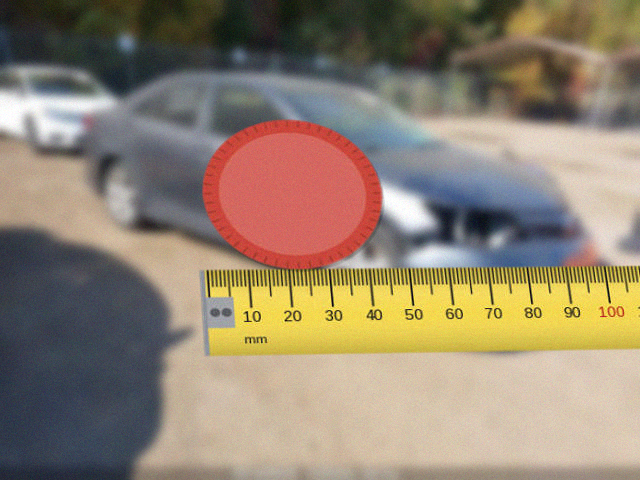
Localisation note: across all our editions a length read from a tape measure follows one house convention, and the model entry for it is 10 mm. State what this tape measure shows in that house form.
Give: 45 mm
